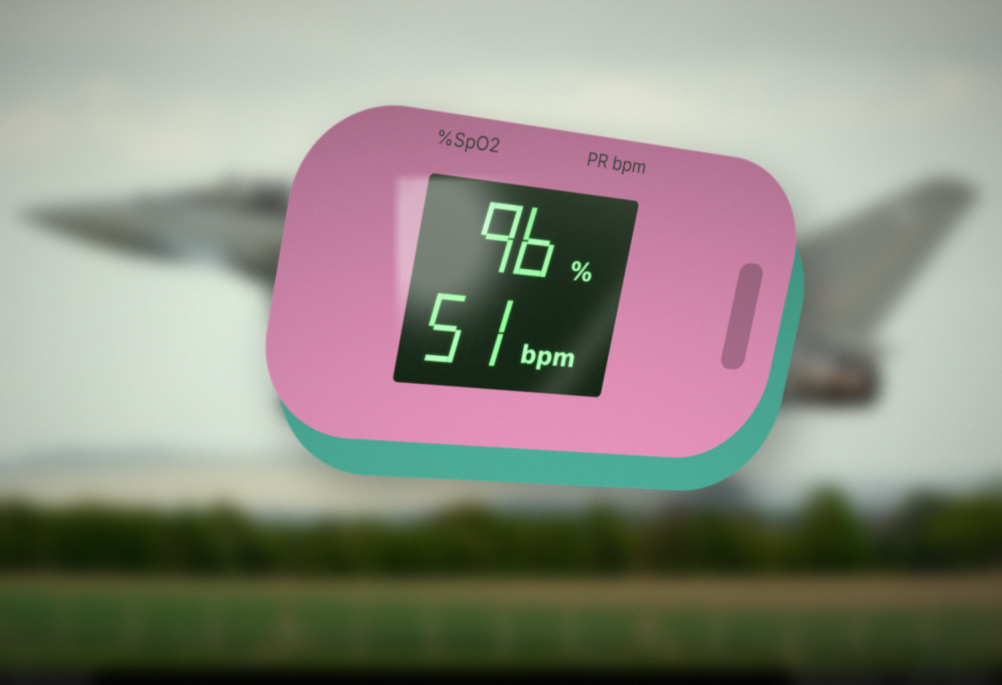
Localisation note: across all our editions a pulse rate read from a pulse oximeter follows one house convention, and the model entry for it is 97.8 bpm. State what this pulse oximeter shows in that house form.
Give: 51 bpm
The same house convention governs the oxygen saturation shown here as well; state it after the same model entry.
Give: 96 %
